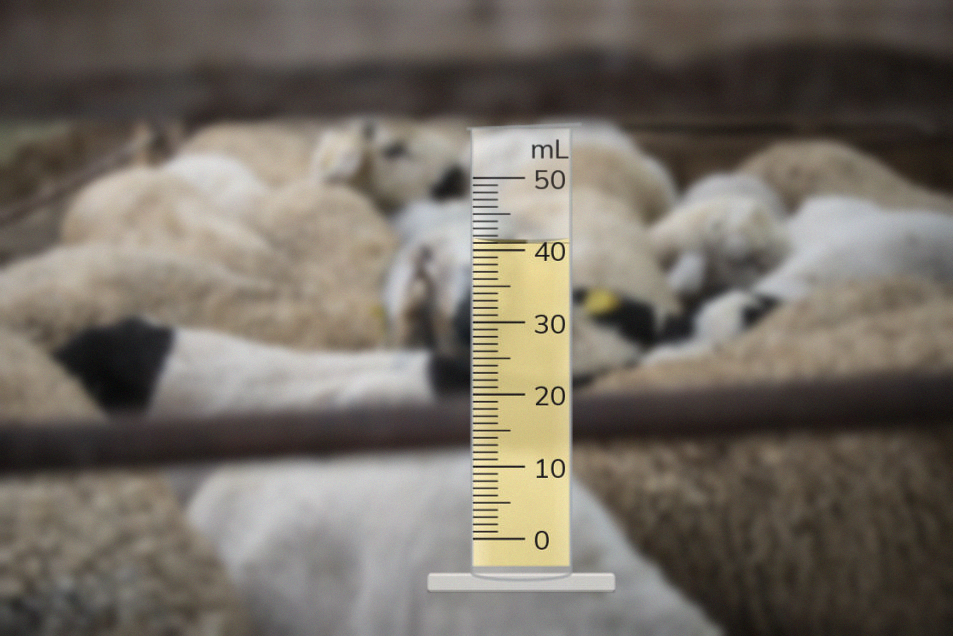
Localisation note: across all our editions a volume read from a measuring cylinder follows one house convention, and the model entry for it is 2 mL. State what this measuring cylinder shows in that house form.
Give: 41 mL
